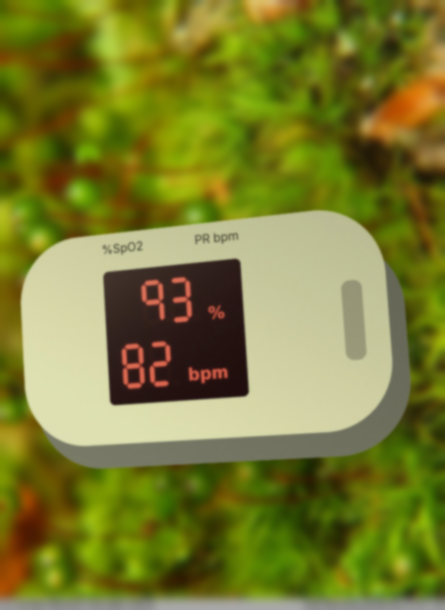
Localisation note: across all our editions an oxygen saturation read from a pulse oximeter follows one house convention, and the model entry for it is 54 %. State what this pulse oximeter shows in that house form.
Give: 93 %
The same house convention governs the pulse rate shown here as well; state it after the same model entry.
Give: 82 bpm
